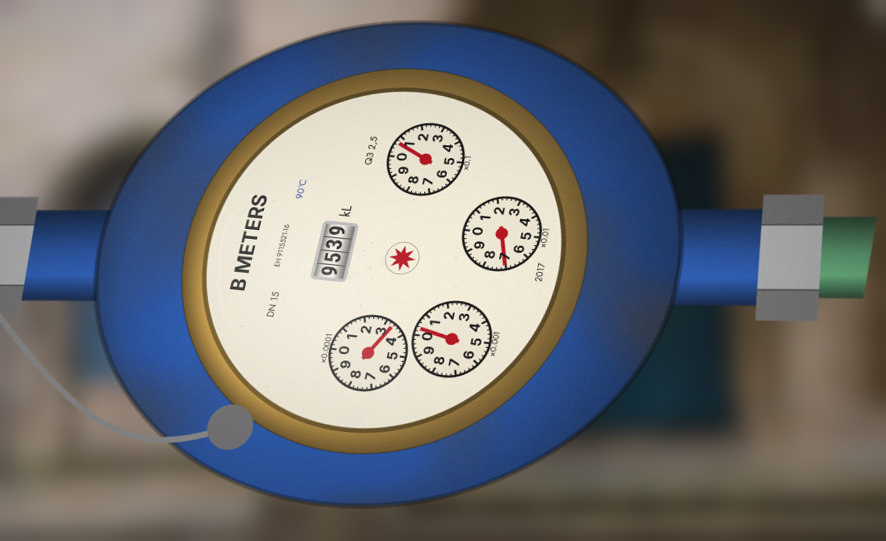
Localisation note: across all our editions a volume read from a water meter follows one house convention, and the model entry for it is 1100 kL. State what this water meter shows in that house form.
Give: 9539.0703 kL
